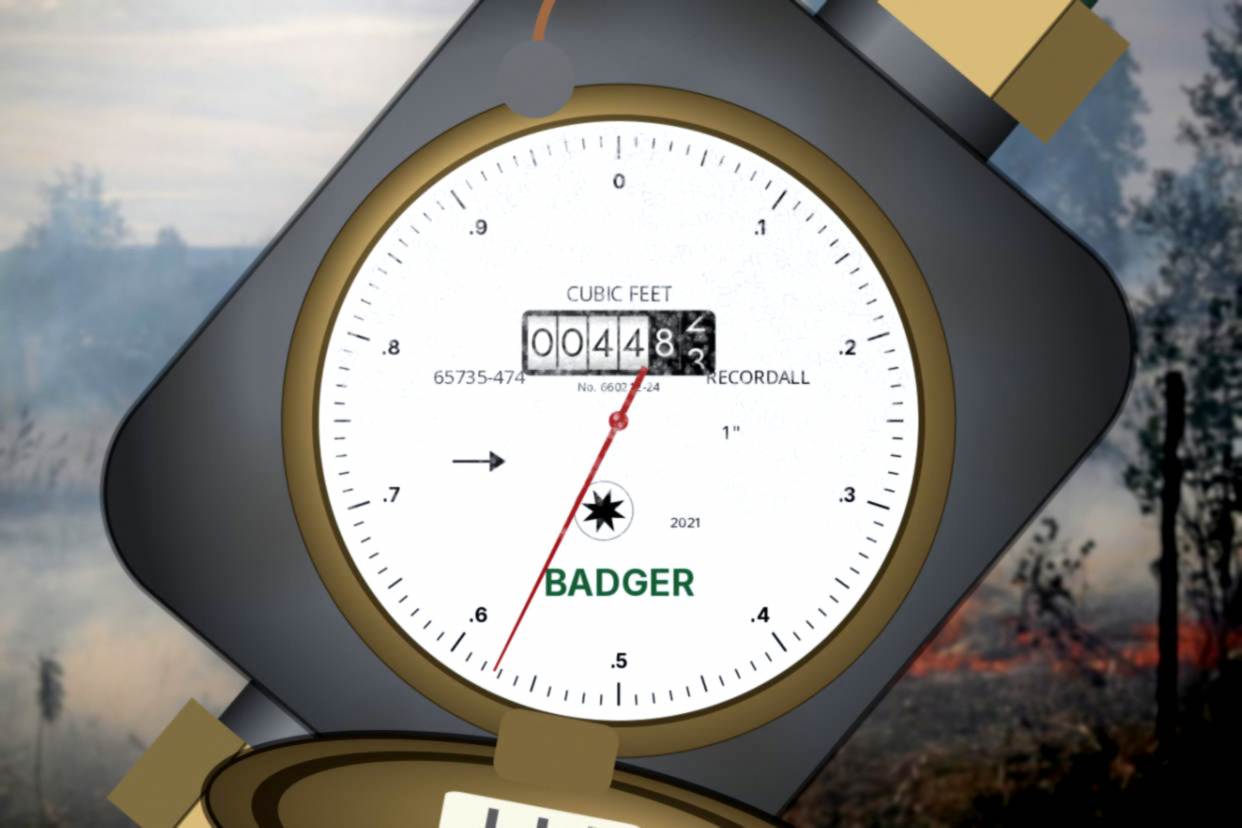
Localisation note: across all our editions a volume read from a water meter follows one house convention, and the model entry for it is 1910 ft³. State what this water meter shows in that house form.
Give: 4482.57 ft³
